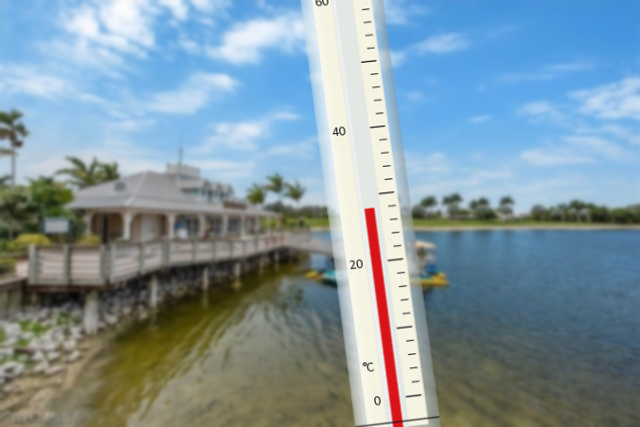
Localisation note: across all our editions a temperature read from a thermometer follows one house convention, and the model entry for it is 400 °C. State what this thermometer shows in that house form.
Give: 28 °C
